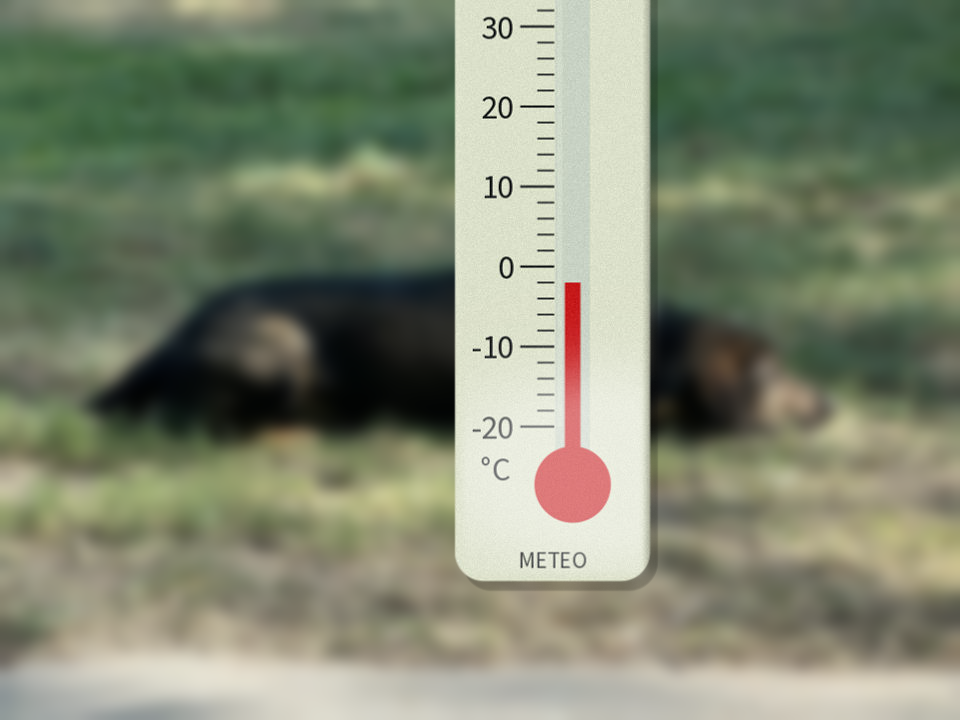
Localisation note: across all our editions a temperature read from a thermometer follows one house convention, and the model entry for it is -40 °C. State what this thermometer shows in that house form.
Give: -2 °C
